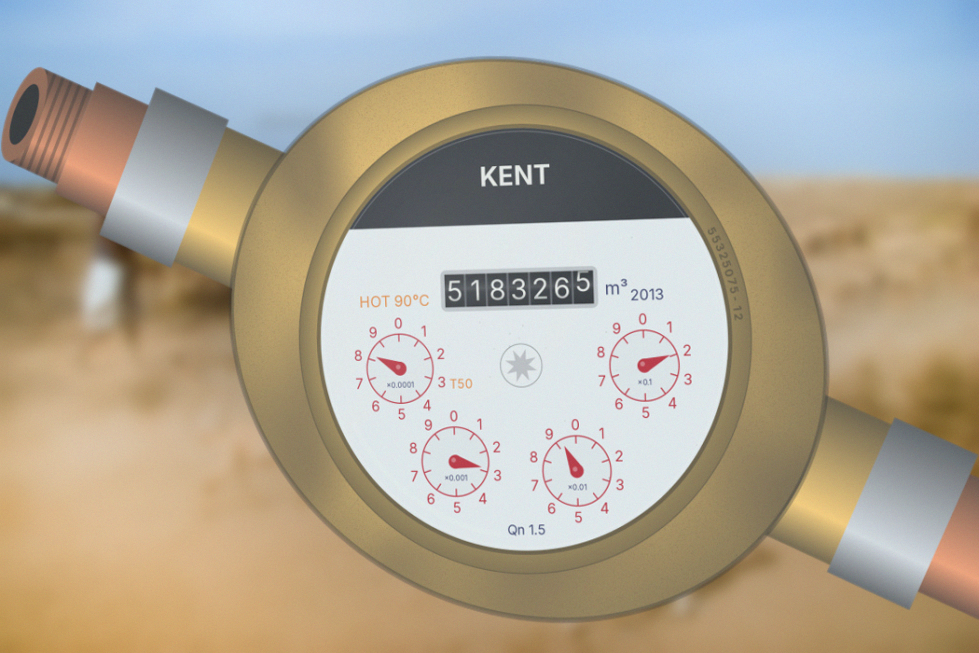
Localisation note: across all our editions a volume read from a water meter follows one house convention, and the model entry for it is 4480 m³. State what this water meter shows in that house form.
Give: 5183265.1928 m³
